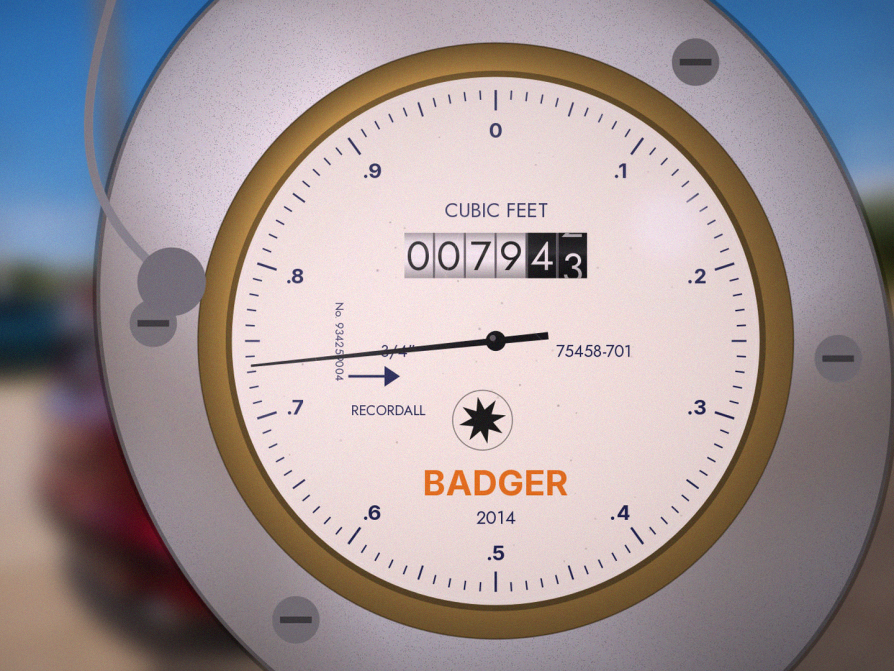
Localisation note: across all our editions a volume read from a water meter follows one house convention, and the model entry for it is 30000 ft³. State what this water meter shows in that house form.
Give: 7942.73 ft³
